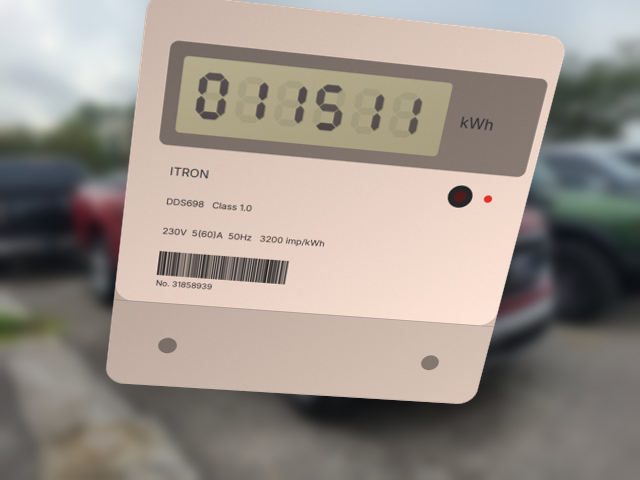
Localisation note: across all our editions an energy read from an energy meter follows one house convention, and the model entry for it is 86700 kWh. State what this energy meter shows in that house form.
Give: 11511 kWh
